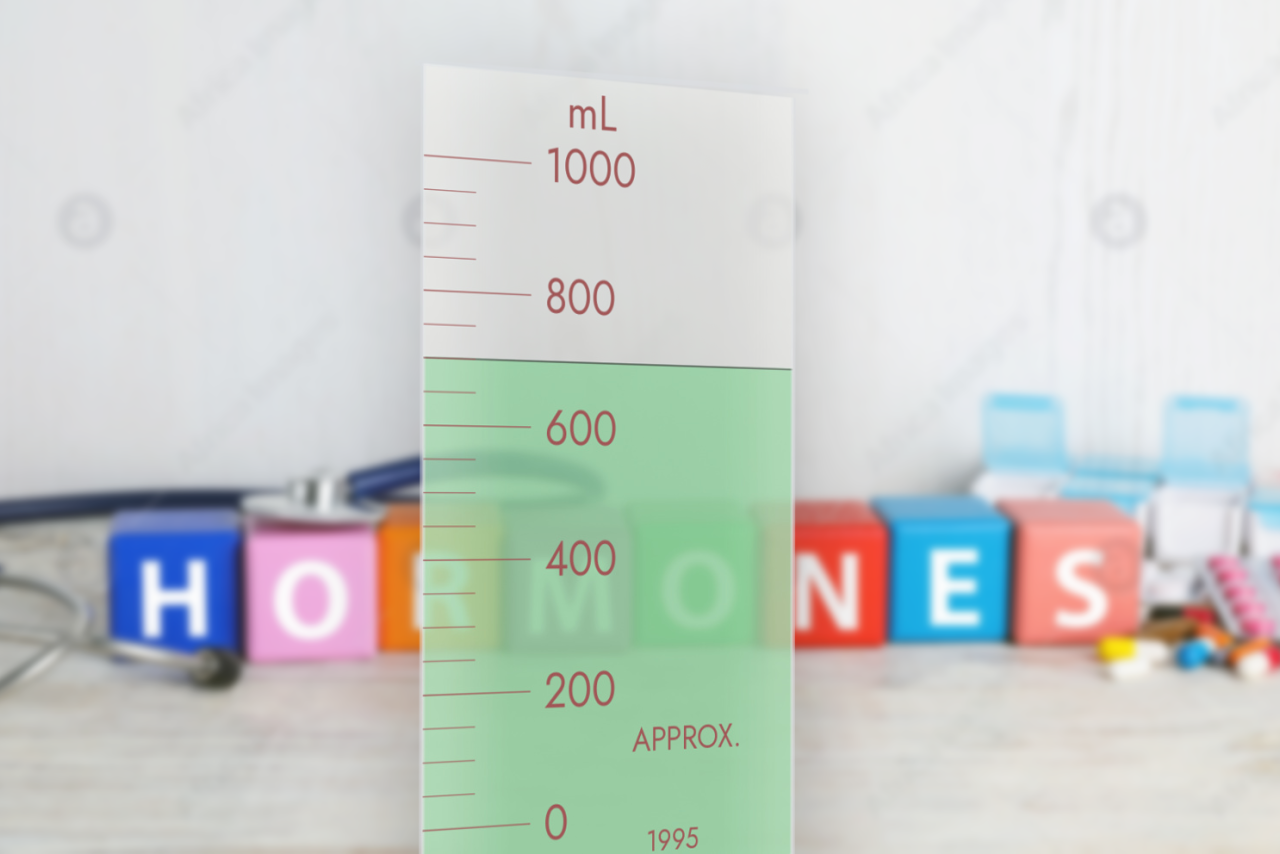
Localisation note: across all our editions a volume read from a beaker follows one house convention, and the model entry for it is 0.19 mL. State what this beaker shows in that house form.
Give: 700 mL
